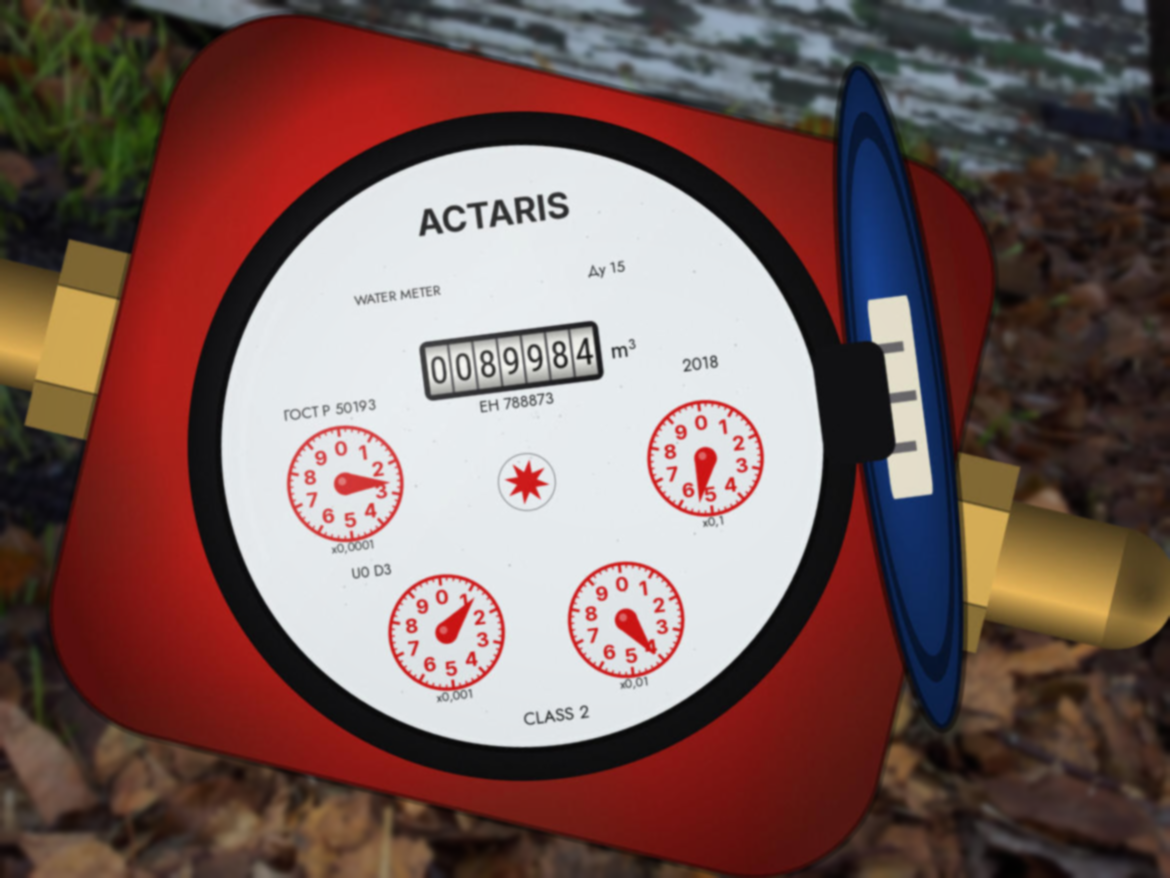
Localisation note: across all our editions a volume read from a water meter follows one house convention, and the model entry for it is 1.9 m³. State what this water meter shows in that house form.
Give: 89984.5412 m³
